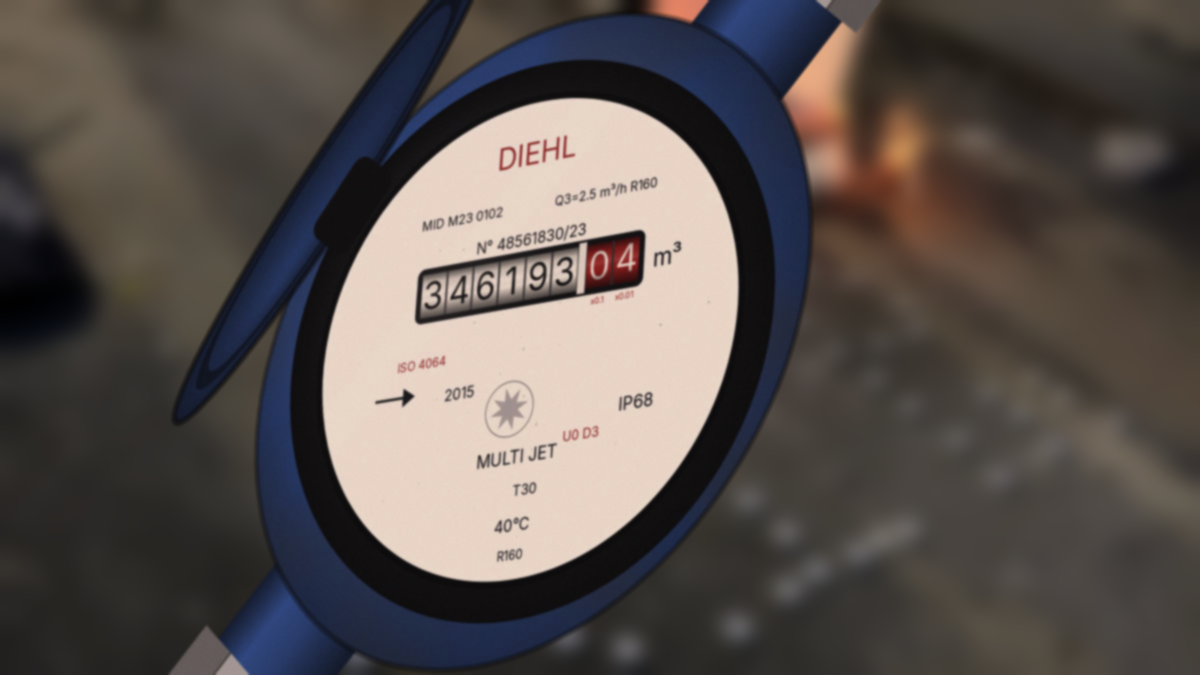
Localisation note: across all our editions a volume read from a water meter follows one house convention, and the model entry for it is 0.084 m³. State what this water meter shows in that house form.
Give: 346193.04 m³
